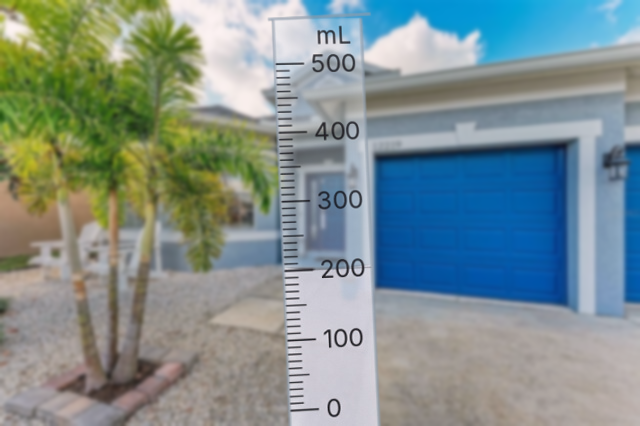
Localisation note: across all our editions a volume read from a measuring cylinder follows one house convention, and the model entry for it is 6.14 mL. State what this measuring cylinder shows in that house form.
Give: 200 mL
